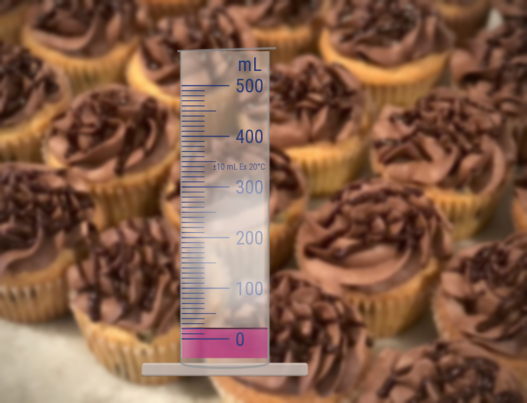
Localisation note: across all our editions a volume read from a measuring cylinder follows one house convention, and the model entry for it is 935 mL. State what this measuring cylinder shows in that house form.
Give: 20 mL
